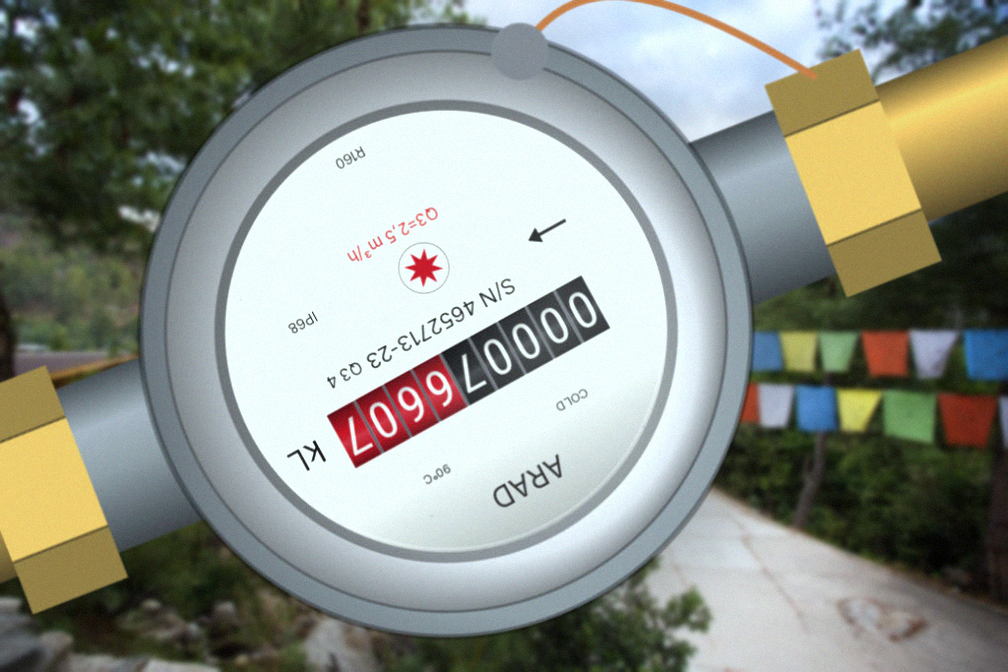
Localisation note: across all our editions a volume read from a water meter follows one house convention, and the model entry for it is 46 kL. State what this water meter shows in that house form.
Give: 7.6607 kL
